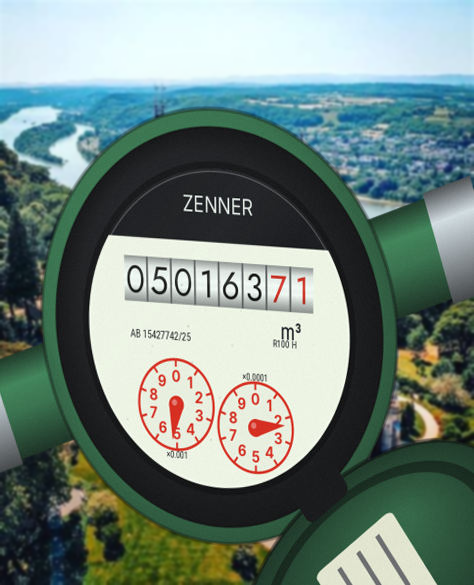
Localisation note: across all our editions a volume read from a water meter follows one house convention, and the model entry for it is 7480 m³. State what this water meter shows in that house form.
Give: 50163.7152 m³
